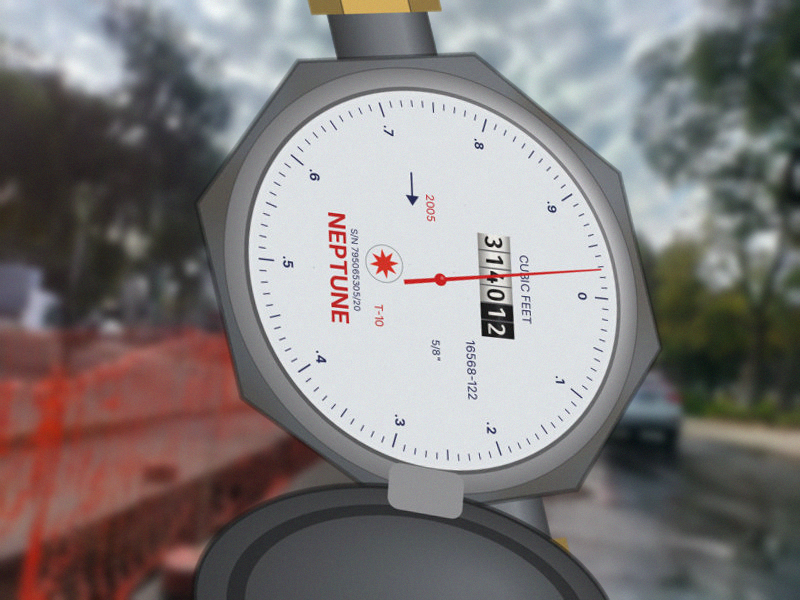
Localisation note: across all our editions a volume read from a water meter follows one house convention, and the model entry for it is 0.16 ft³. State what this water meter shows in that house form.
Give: 314011.97 ft³
